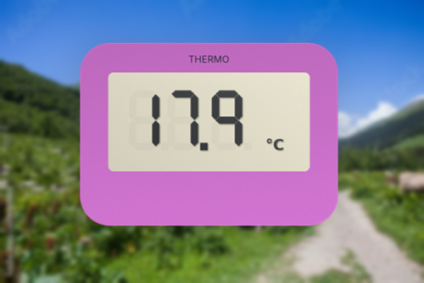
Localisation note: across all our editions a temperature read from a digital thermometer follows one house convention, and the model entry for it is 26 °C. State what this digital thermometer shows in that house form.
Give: 17.9 °C
